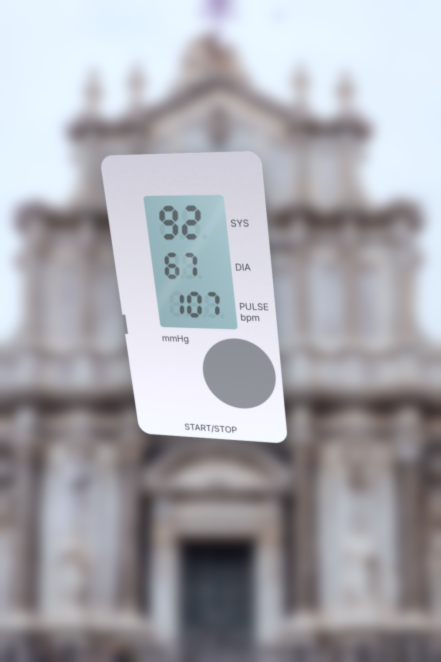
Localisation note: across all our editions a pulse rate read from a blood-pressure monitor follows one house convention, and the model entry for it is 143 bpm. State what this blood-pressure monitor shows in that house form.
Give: 107 bpm
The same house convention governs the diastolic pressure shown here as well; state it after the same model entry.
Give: 67 mmHg
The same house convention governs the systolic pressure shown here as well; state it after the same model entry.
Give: 92 mmHg
